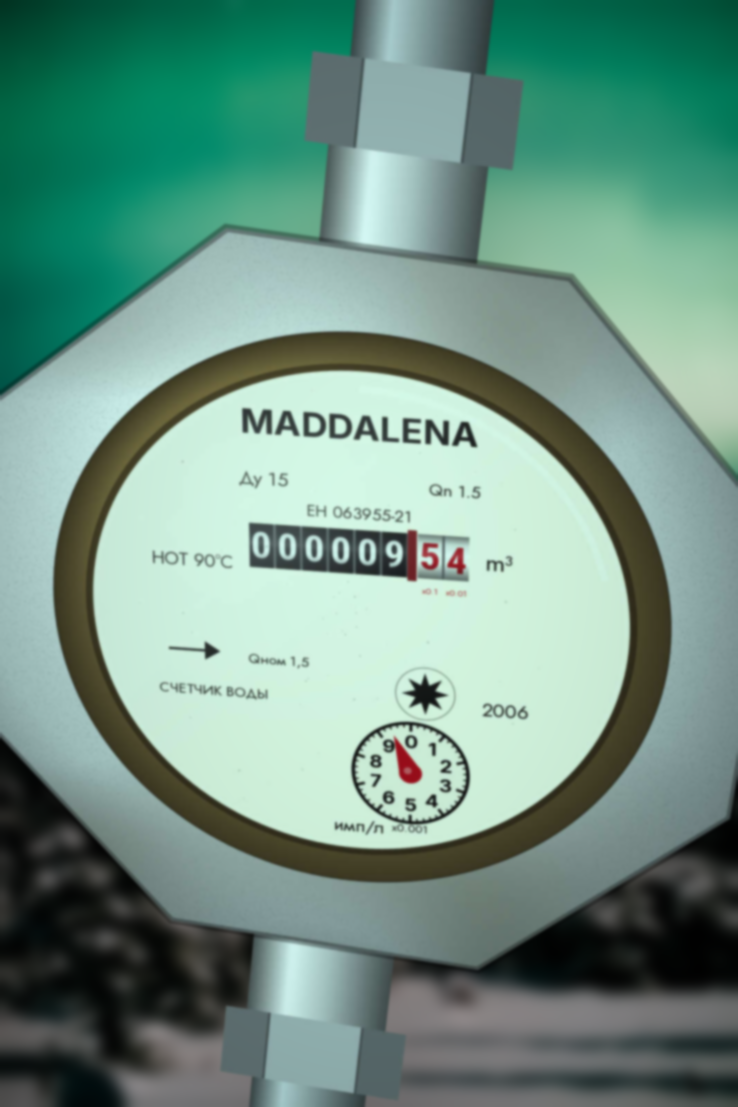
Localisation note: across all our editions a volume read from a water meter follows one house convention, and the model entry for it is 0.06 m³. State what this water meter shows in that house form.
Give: 9.539 m³
